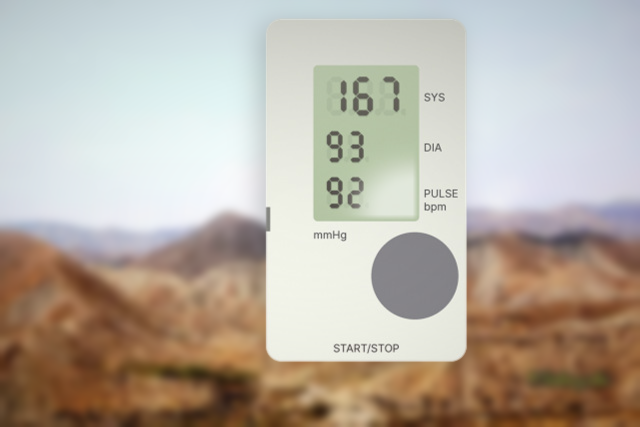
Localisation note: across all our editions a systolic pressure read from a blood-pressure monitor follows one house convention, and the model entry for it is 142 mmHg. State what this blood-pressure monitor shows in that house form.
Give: 167 mmHg
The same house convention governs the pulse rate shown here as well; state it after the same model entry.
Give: 92 bpm
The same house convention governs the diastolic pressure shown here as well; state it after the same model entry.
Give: 93 mmHg
